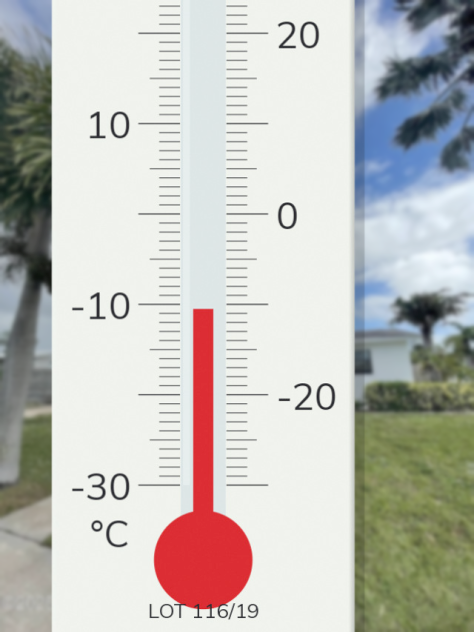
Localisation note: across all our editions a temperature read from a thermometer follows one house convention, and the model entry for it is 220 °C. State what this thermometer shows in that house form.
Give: -10.5 °C
